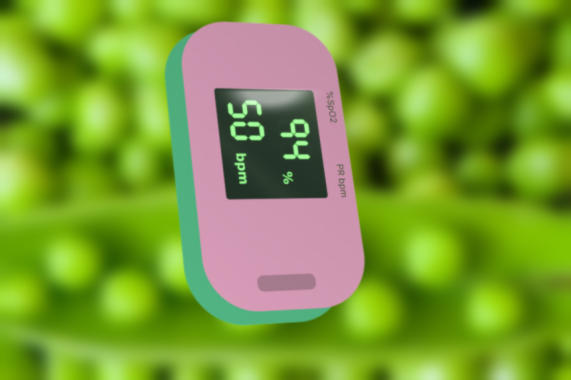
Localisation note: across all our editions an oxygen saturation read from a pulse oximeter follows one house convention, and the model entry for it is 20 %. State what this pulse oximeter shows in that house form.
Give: 94 %
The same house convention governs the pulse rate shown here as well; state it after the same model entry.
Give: 50 bpm
